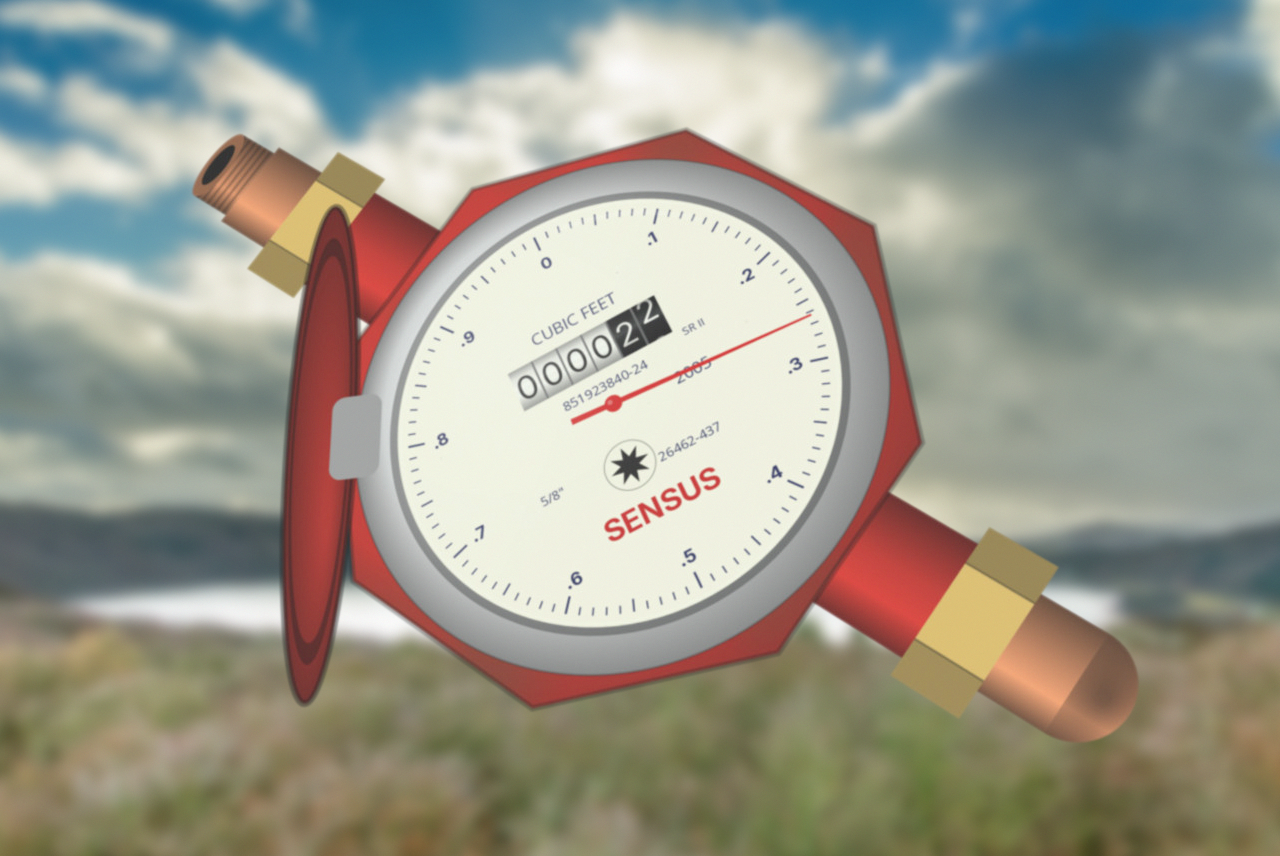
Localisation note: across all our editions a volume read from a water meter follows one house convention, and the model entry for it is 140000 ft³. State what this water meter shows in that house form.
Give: 22.26 ft³
